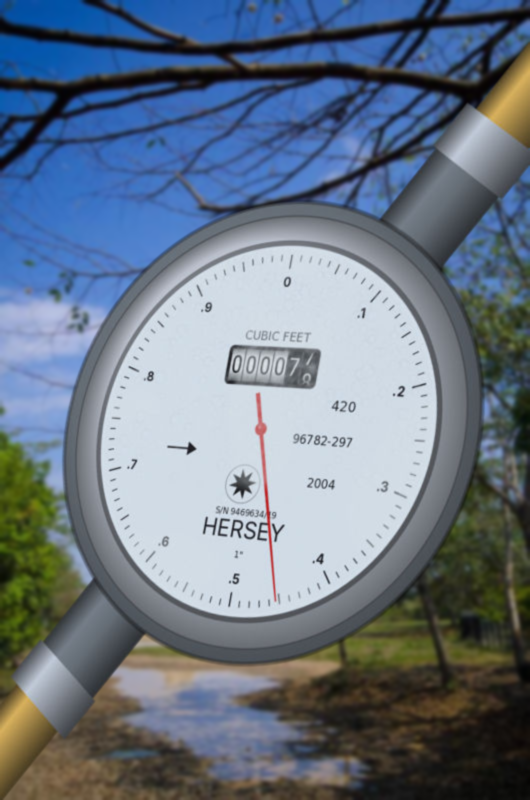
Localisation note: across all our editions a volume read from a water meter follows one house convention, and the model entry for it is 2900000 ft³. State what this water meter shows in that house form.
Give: 77.45 ft³
